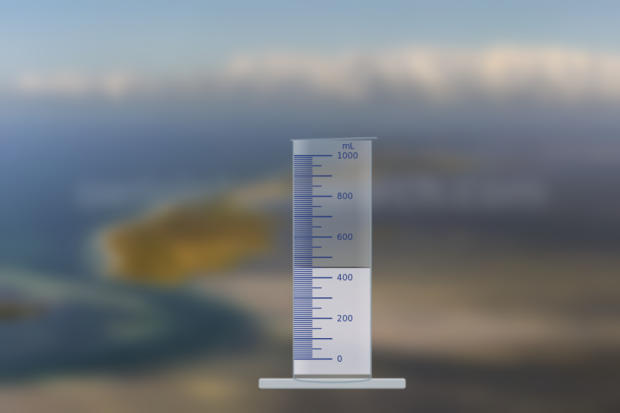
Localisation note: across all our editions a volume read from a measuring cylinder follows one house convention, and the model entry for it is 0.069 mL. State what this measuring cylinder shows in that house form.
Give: 450 mL
